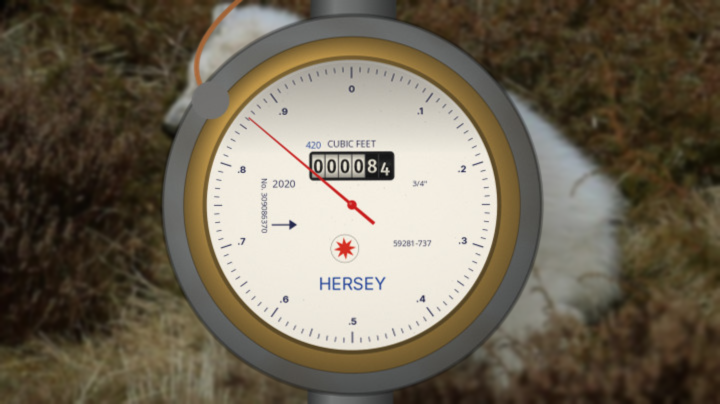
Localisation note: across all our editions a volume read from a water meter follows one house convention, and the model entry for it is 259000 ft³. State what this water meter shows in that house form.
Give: 83.86 ft³
